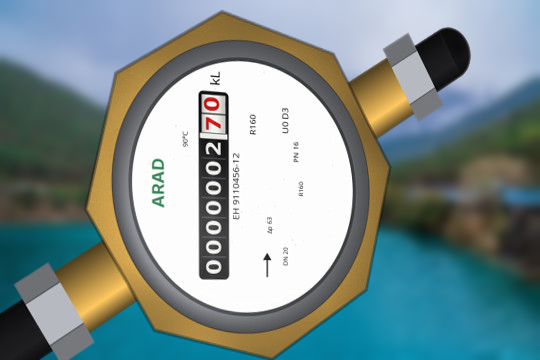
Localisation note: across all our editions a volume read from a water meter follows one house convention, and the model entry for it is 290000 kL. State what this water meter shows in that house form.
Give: 2.70 kL
